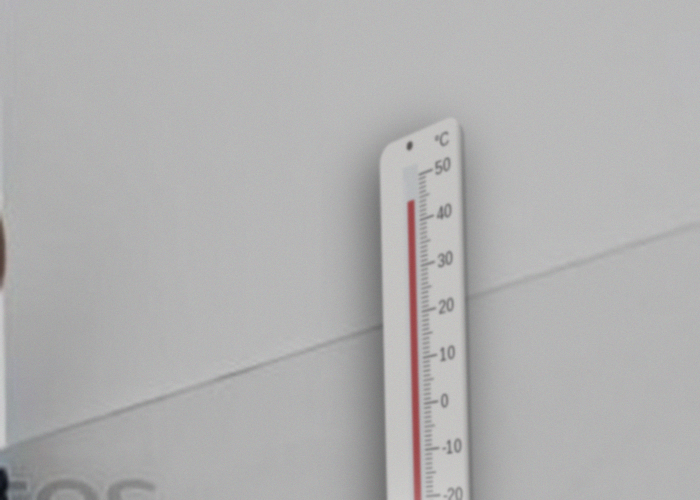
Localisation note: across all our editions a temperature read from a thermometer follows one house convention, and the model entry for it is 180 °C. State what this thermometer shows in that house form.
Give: 45 °C
